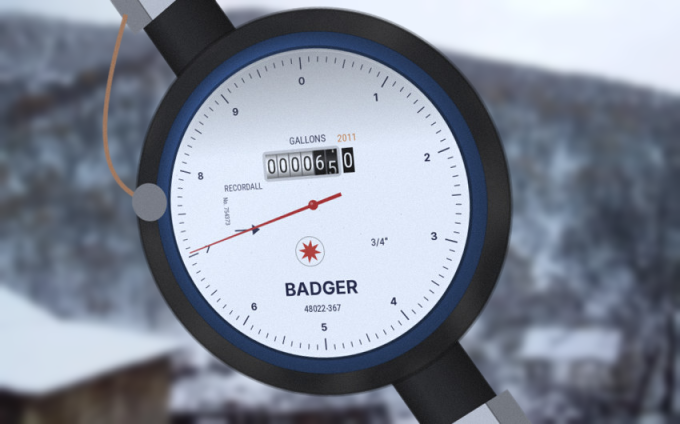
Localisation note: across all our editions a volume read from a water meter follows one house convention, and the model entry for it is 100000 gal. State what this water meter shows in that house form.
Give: 647.0 gal
